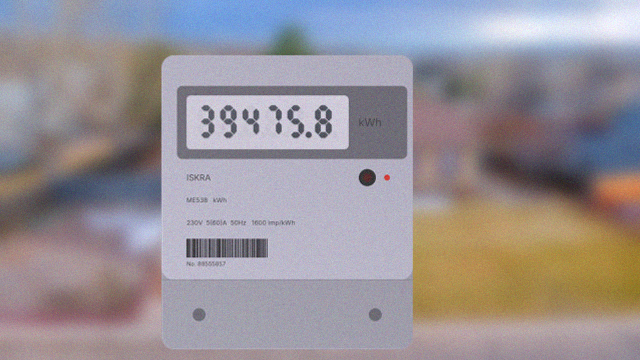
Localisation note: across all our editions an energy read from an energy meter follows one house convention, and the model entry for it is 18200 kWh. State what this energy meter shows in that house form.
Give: 39475.8 kWh
